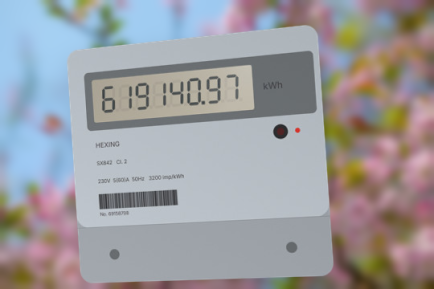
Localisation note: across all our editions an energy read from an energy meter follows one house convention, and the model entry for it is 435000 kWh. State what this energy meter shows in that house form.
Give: 619140.97 kWh
